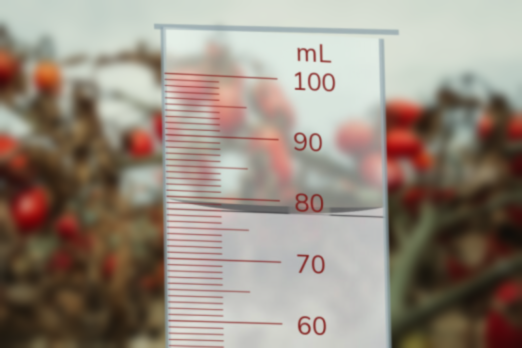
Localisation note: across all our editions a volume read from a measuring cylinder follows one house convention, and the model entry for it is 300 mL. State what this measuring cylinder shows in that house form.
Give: 78 mL
